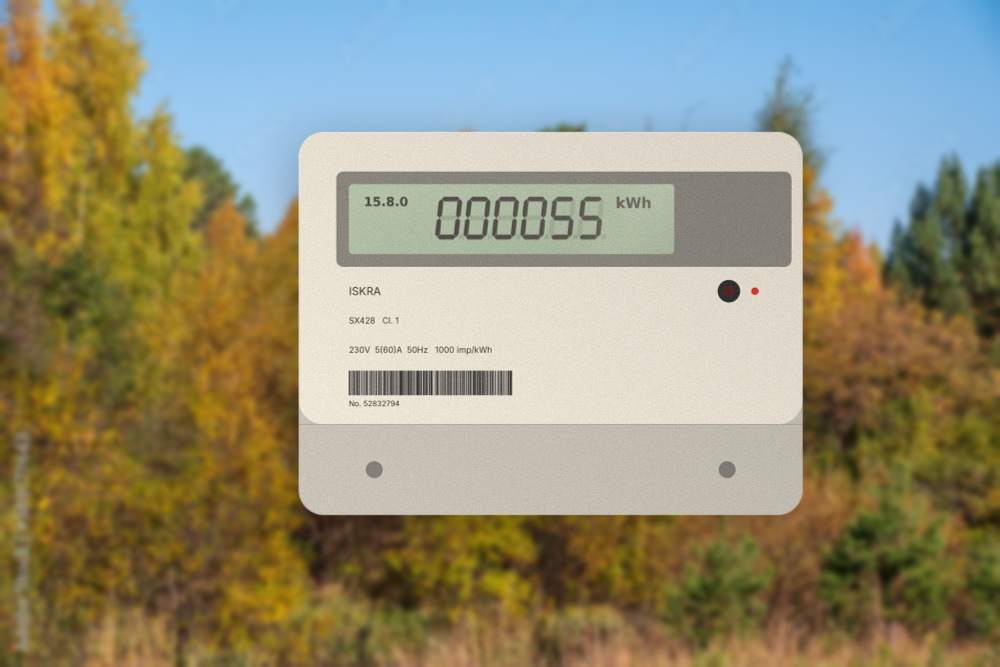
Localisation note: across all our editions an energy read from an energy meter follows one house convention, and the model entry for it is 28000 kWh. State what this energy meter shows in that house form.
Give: 55 kWh
